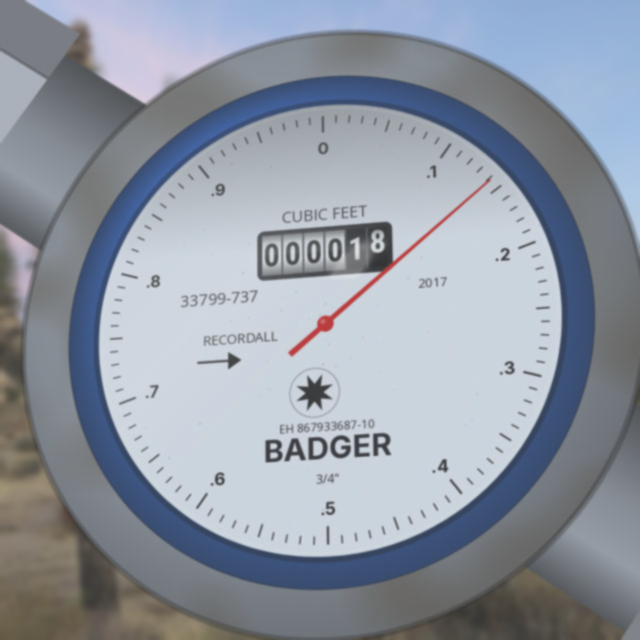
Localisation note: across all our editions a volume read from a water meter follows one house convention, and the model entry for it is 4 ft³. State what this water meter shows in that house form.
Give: 18.14 ft³
